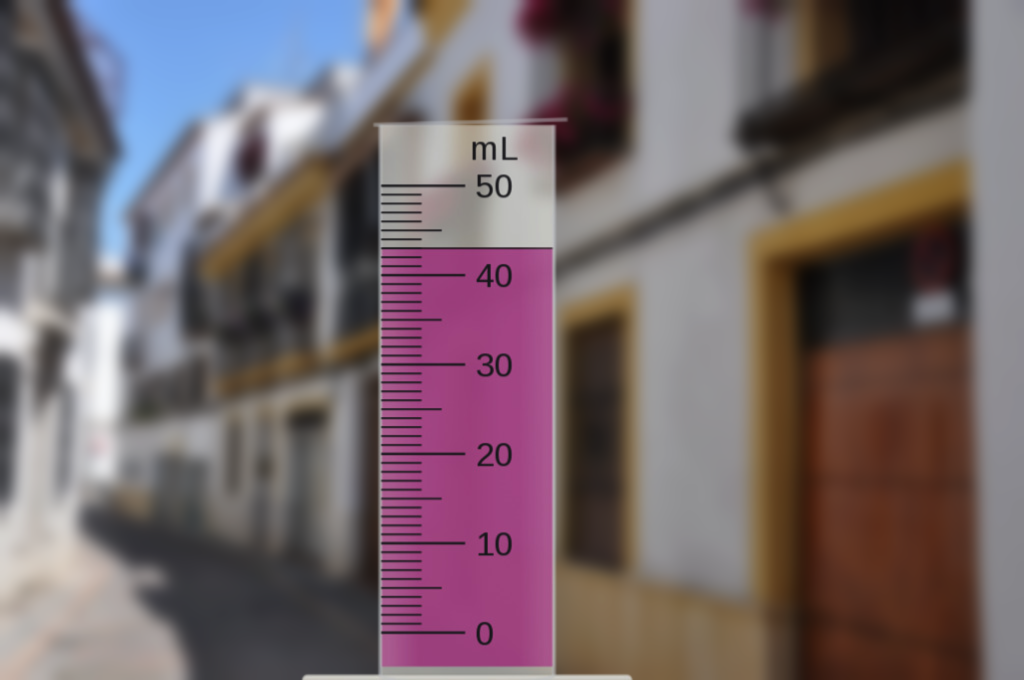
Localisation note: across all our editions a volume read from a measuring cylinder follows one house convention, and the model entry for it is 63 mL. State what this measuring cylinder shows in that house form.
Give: 43 mL
